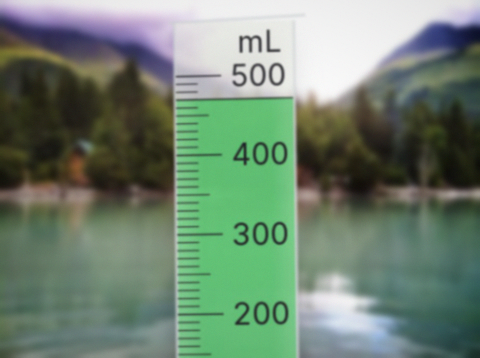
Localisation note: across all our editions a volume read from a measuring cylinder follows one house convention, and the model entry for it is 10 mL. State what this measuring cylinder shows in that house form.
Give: 470 mL
